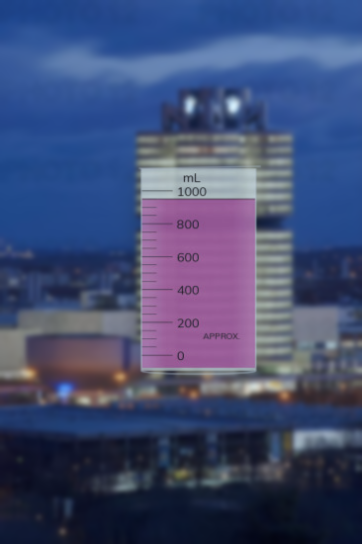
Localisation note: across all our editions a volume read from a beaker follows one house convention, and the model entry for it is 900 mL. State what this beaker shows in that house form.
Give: 950 mL
